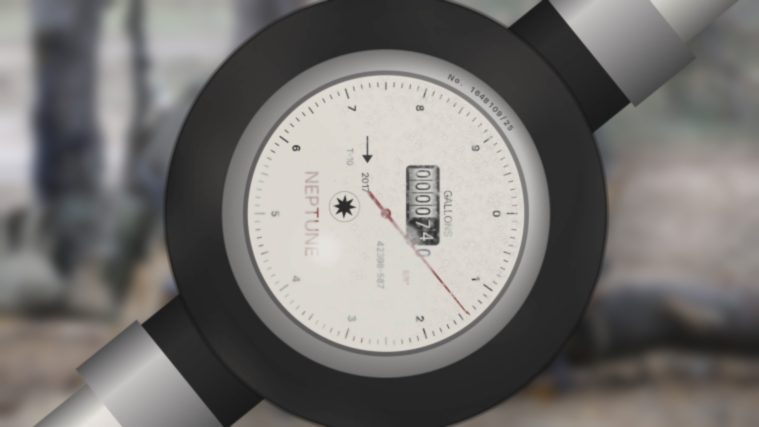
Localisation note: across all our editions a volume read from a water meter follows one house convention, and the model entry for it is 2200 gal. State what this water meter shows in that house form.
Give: 741.4 gal
